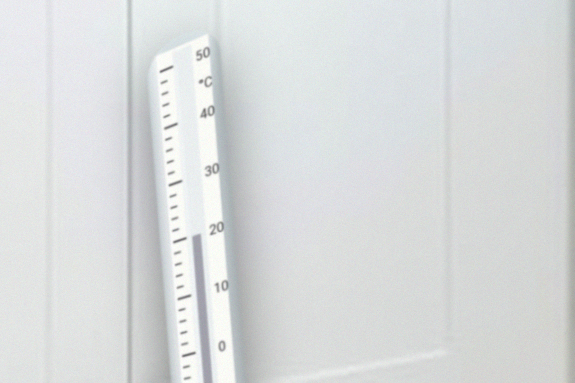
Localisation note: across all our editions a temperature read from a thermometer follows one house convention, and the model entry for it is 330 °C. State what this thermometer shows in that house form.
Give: 20 °C
